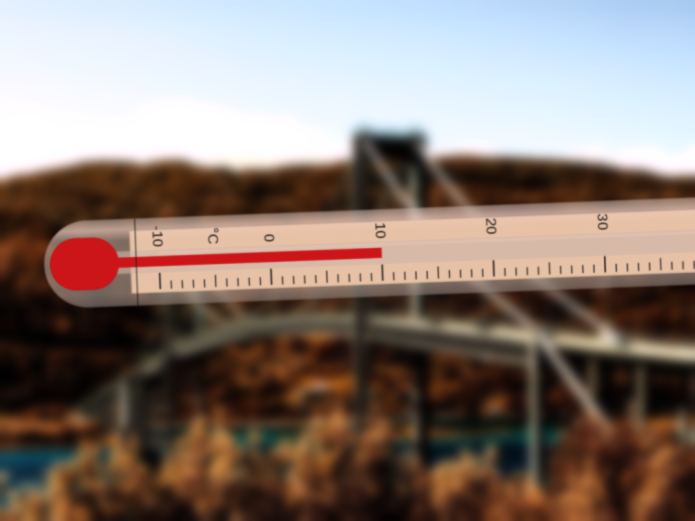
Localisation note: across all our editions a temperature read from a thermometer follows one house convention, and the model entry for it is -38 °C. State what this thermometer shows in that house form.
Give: 10 °C
